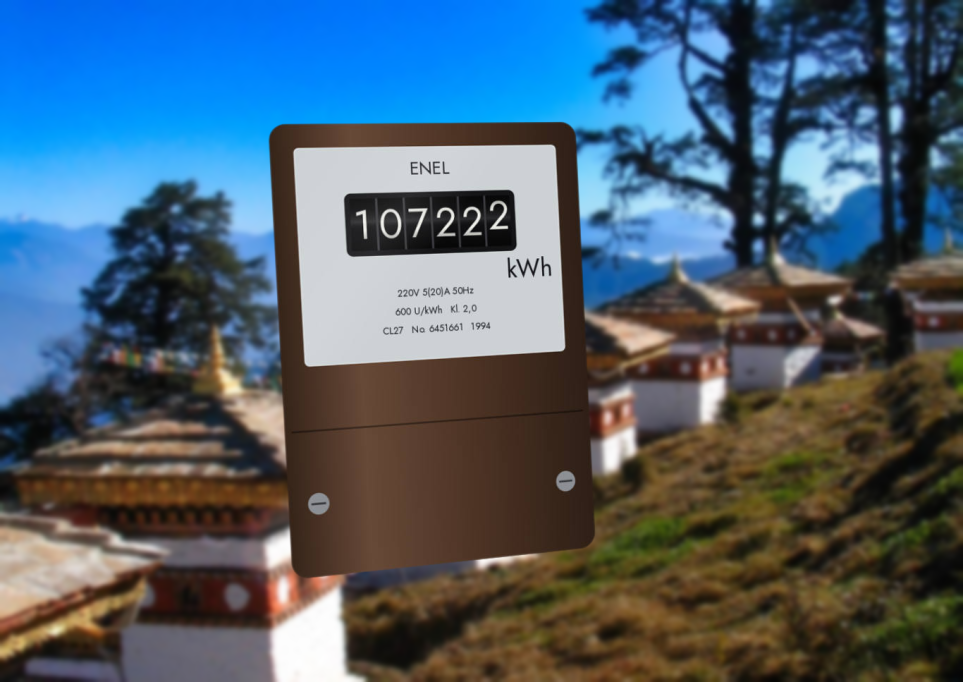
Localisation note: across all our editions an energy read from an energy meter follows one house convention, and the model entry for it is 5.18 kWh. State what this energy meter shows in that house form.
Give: 107222 kWh
